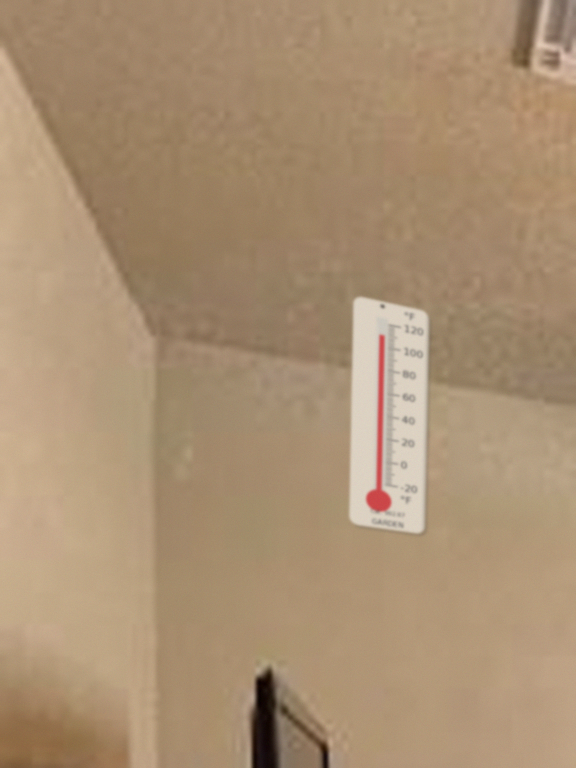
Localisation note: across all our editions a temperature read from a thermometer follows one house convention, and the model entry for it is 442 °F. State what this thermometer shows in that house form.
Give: 110 °F
